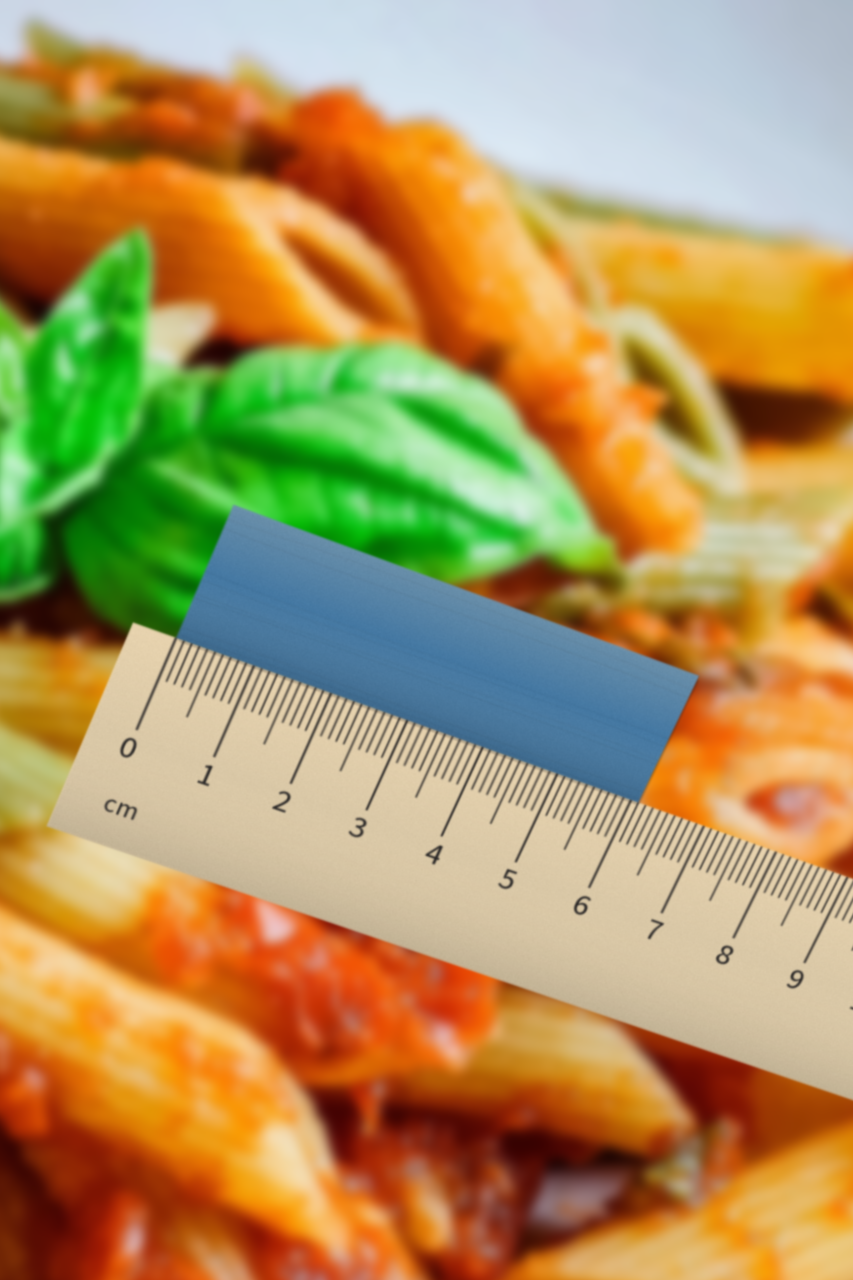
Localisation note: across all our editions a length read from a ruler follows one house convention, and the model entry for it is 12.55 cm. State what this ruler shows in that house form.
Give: 6.1 cm
